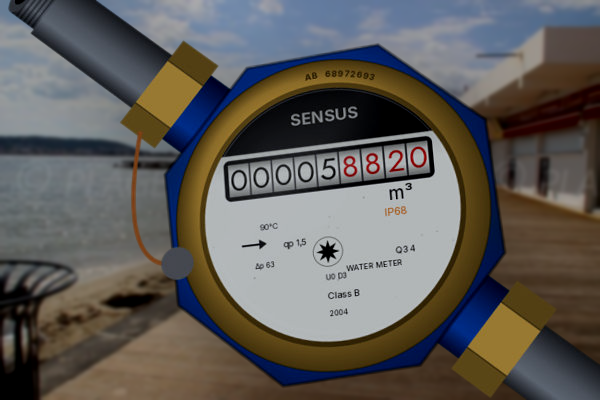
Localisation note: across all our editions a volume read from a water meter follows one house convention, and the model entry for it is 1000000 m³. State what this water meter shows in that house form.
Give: 5.8820 m³
